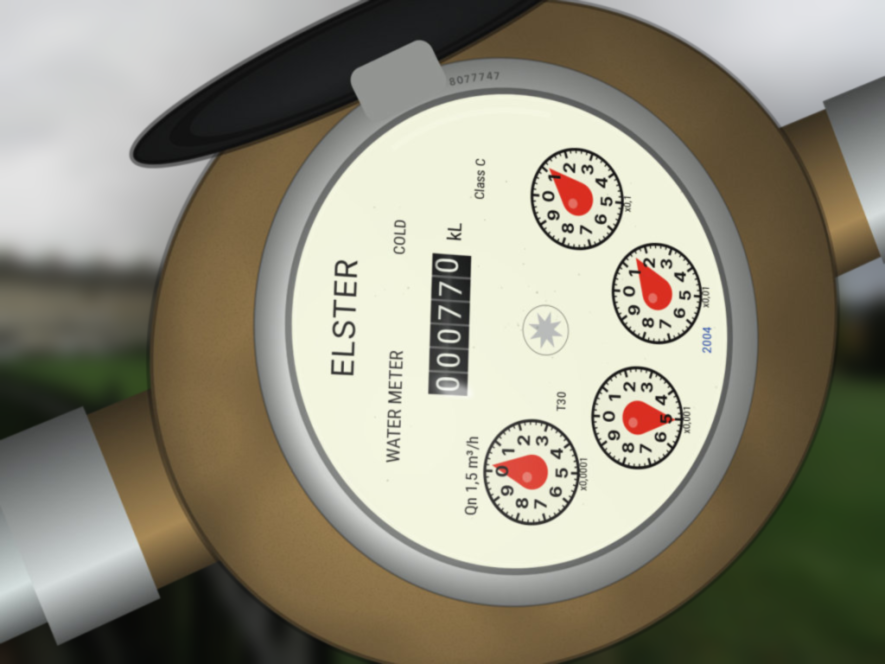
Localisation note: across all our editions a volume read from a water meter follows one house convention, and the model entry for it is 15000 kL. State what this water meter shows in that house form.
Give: 770.1150 kL
